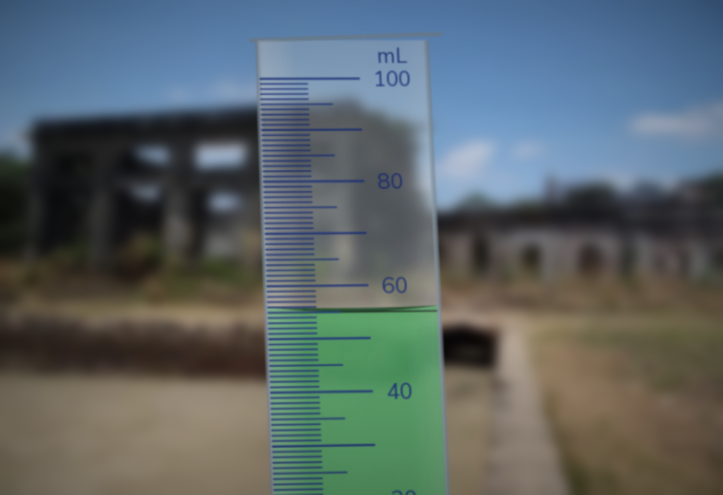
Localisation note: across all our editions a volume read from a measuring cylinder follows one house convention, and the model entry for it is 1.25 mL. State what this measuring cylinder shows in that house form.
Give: 55 mL
